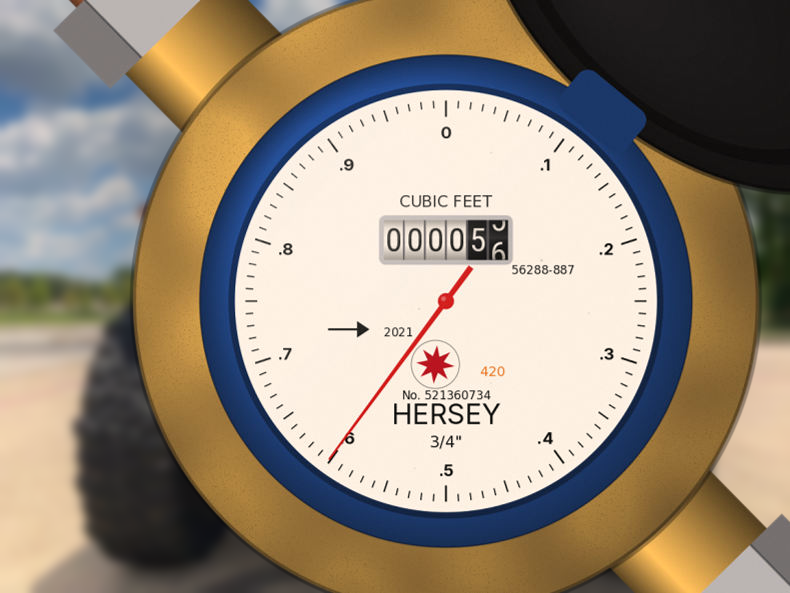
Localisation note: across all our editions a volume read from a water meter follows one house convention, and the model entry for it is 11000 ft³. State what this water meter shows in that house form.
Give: 55.60 ft³
